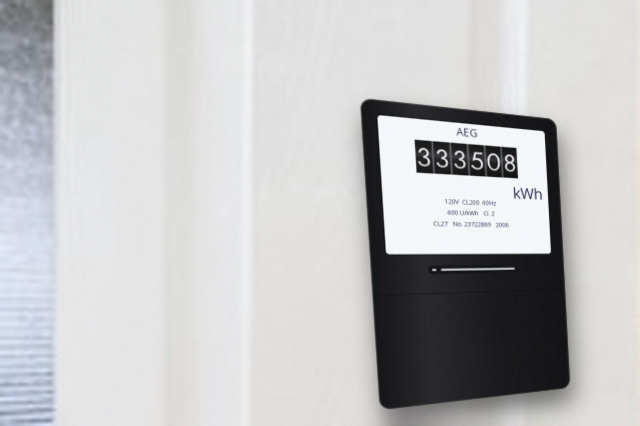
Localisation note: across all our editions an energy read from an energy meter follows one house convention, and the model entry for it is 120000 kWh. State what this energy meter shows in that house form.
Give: 333508 kWh
